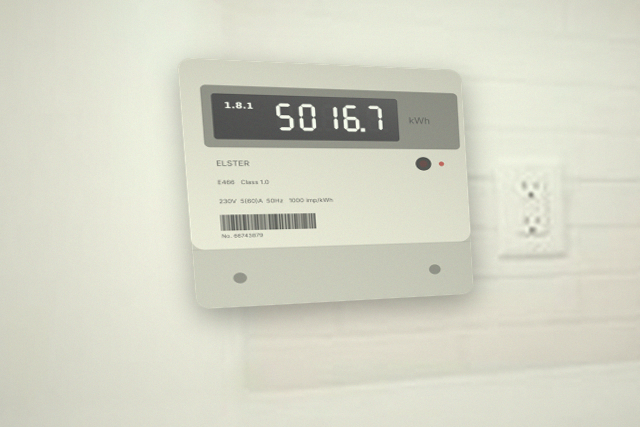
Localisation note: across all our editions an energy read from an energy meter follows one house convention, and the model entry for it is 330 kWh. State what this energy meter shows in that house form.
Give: 5016.7 kWh
